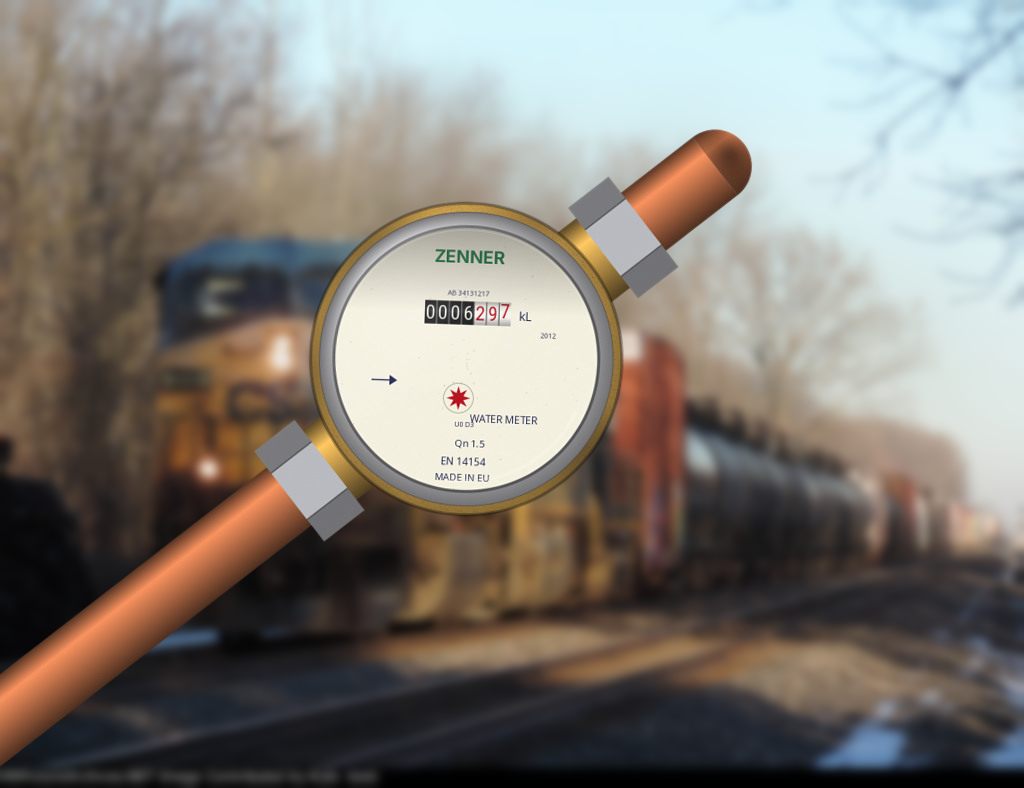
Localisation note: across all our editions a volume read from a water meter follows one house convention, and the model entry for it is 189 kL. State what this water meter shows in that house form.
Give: 6.297 kL
